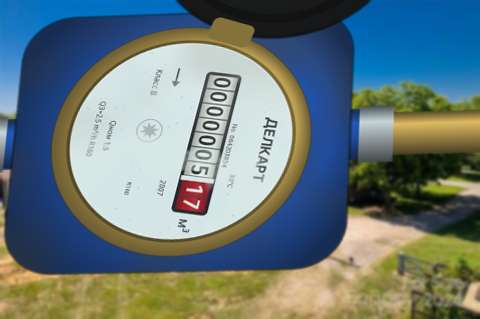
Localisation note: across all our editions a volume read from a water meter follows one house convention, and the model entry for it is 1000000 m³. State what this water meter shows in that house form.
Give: 5.17 m³
